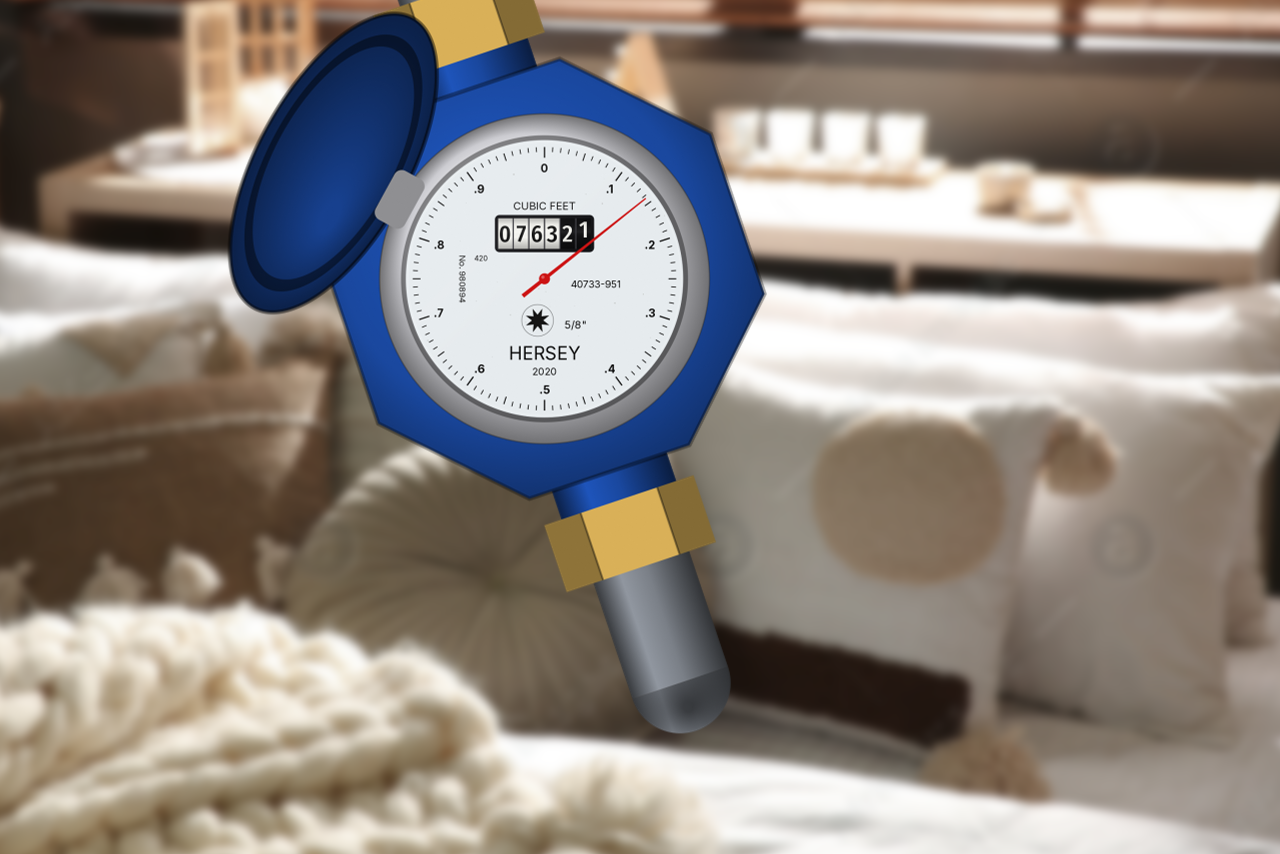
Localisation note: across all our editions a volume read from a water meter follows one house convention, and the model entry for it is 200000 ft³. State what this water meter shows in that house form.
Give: 76321.14 ft³
